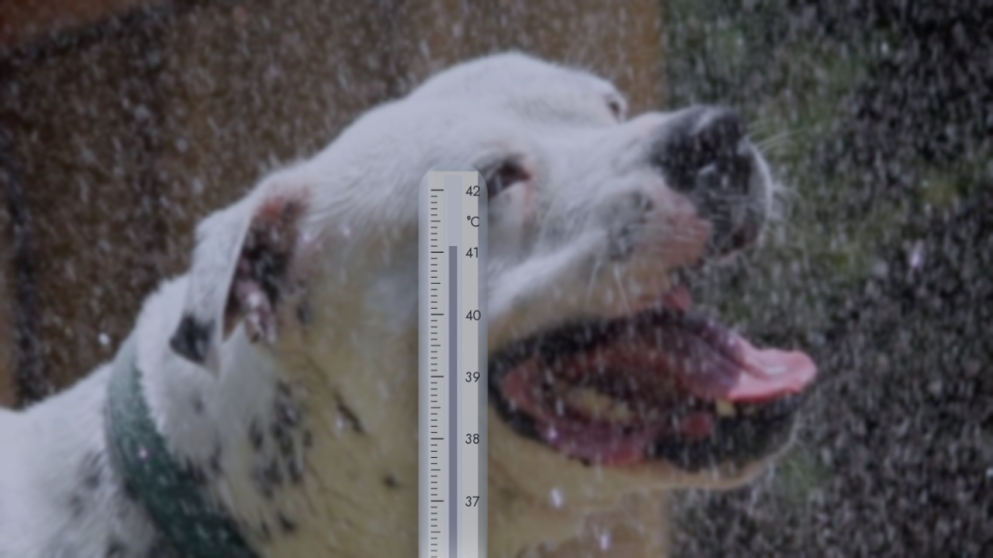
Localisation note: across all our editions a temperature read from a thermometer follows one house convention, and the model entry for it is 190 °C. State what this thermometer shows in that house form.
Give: 41.1 °C
